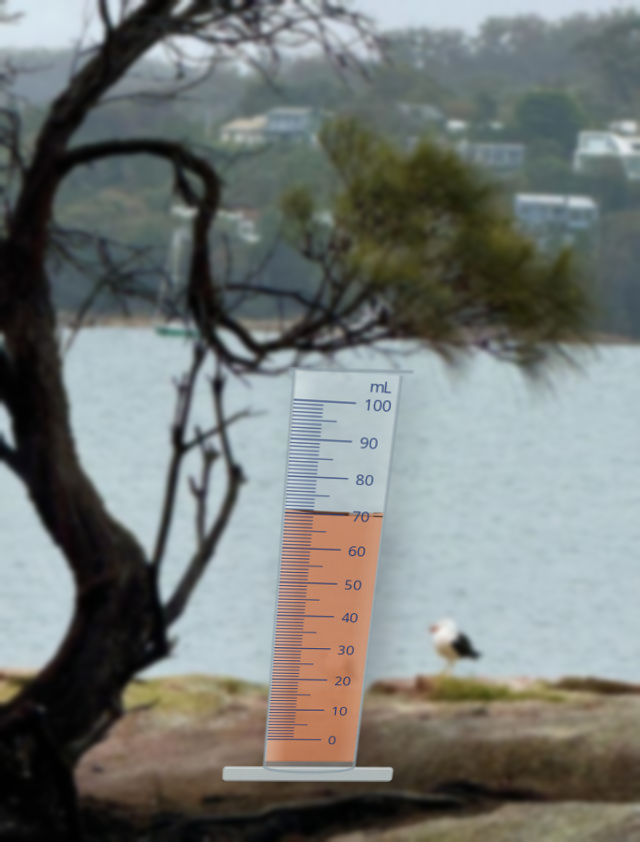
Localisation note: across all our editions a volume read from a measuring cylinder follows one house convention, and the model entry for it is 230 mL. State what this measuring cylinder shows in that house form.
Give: 70 mL
